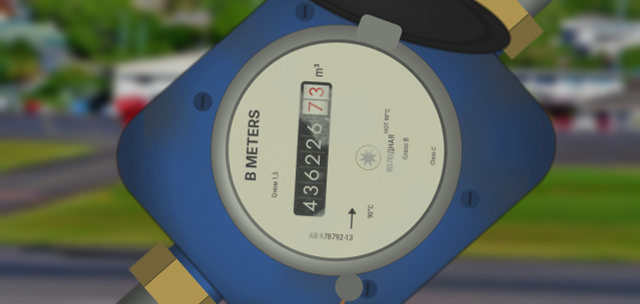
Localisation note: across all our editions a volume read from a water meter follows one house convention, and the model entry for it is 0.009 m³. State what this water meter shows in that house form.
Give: 436226.73 m³
